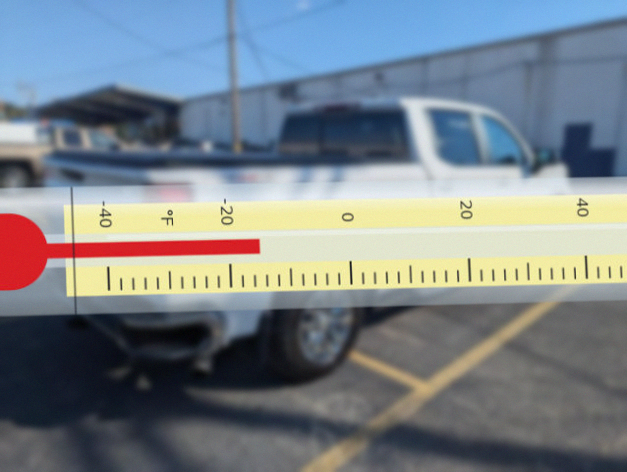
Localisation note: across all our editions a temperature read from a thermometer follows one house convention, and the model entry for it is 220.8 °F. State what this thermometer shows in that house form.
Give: -15 °F
